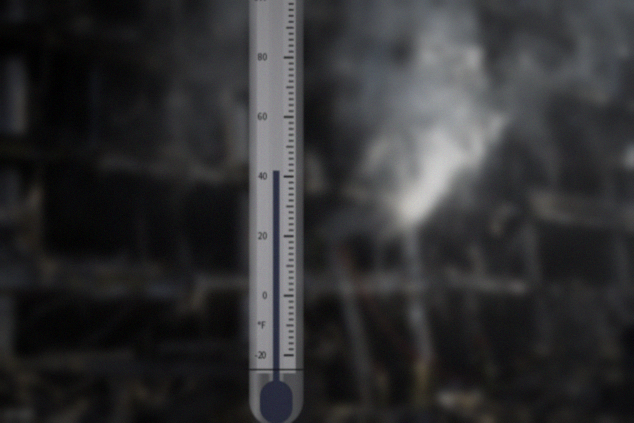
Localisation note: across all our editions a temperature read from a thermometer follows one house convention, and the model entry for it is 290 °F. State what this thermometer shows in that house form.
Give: 42 °F
